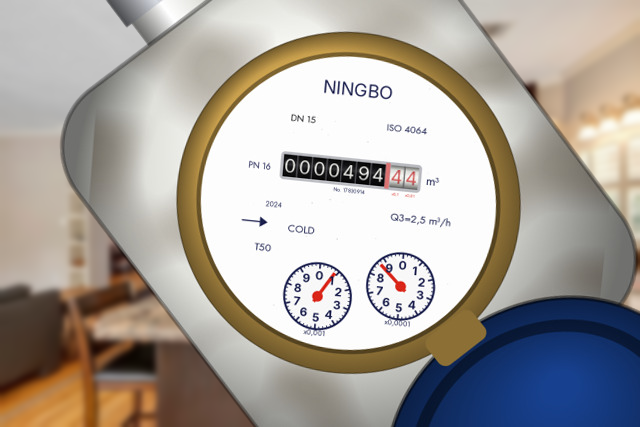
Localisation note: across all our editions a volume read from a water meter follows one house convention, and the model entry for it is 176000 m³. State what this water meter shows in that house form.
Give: 494.4408 m³
